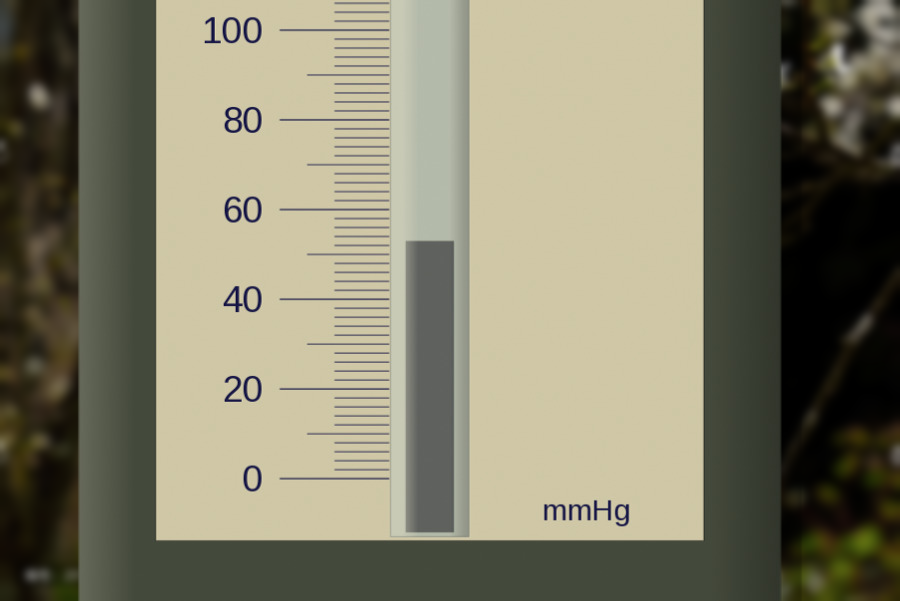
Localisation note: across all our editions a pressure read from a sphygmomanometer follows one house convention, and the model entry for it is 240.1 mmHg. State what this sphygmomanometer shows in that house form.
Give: 53 mmHg
